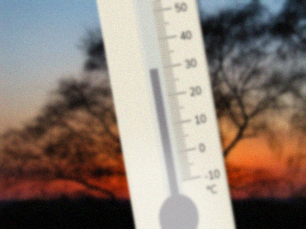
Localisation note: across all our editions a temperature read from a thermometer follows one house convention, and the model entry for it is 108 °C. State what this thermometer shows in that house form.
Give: 30 °C
